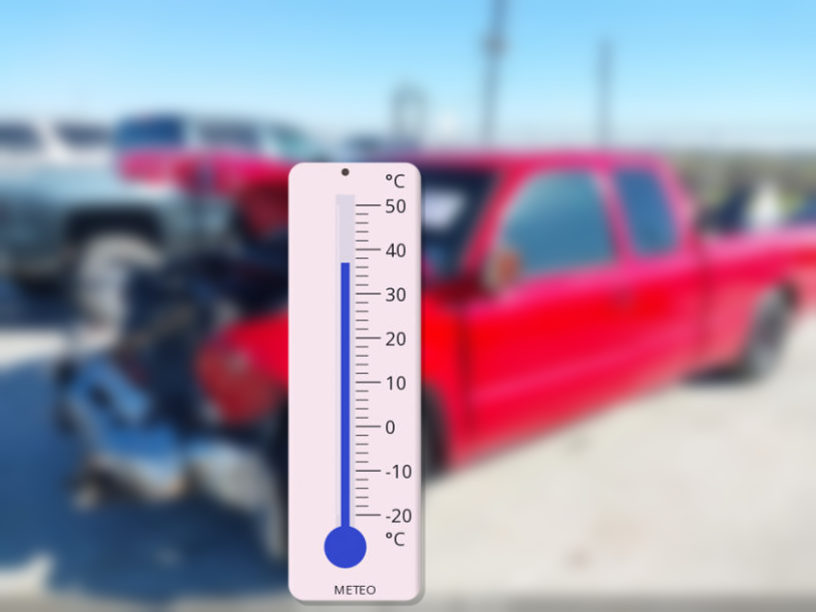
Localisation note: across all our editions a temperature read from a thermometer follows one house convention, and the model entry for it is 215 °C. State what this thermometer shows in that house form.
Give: 37 °C
